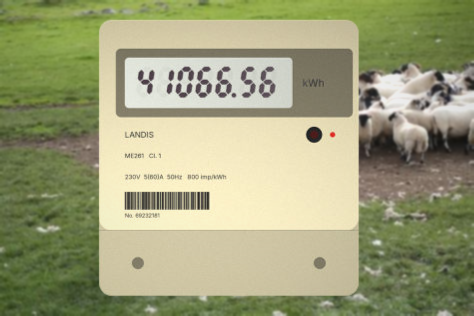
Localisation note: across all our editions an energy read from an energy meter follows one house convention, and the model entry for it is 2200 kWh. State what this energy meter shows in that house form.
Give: 41066.56 kWh
